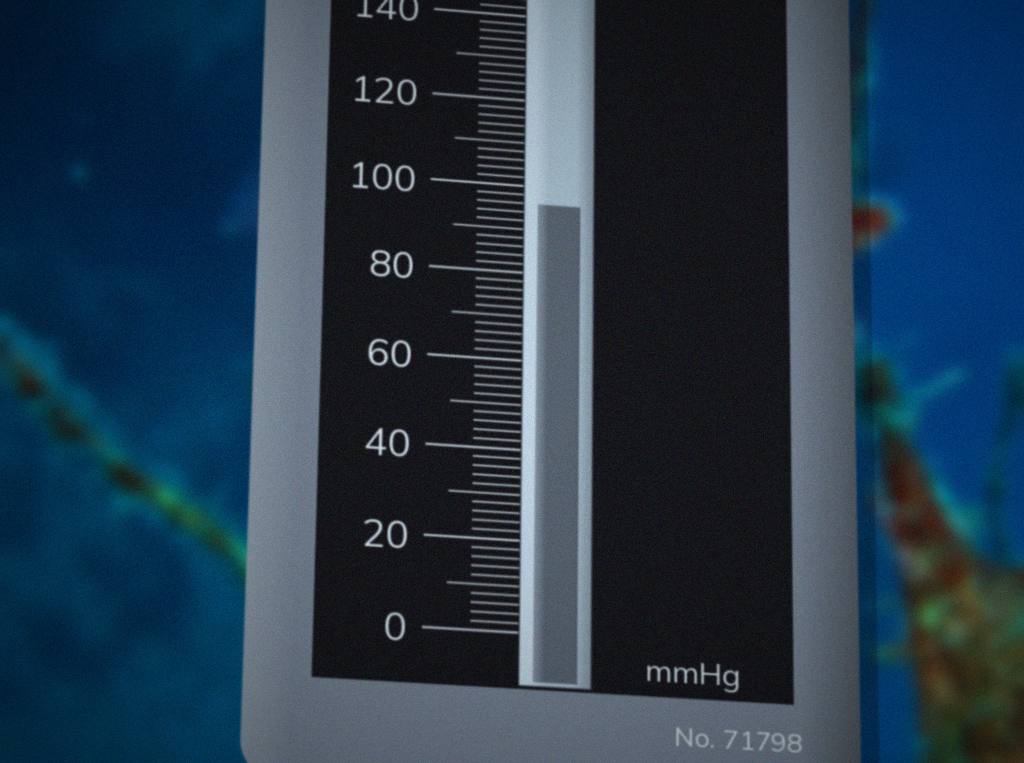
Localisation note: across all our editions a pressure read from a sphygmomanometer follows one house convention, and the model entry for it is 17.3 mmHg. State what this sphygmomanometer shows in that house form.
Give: 96 mmHg
